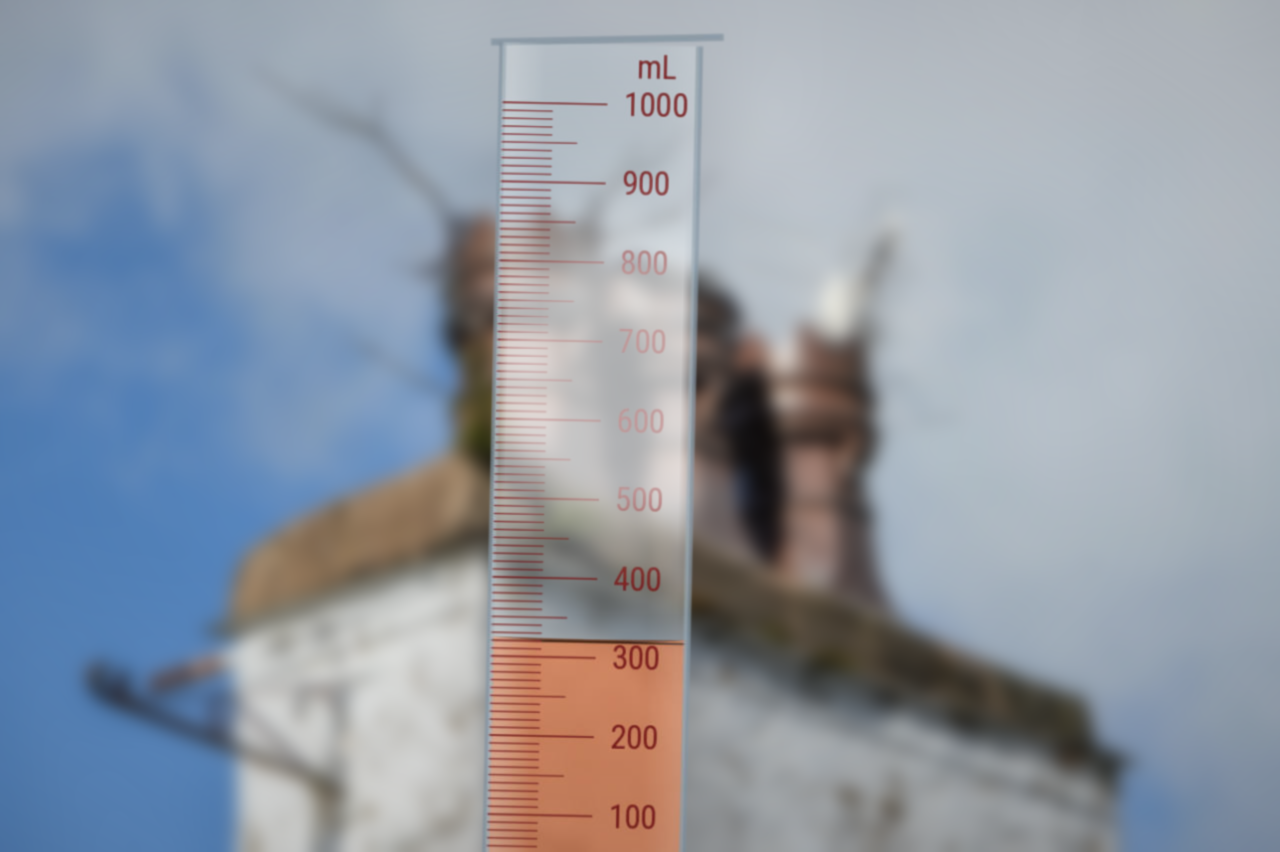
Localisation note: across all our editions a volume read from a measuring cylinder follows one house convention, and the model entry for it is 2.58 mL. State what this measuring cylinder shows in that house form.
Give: 320 mL
